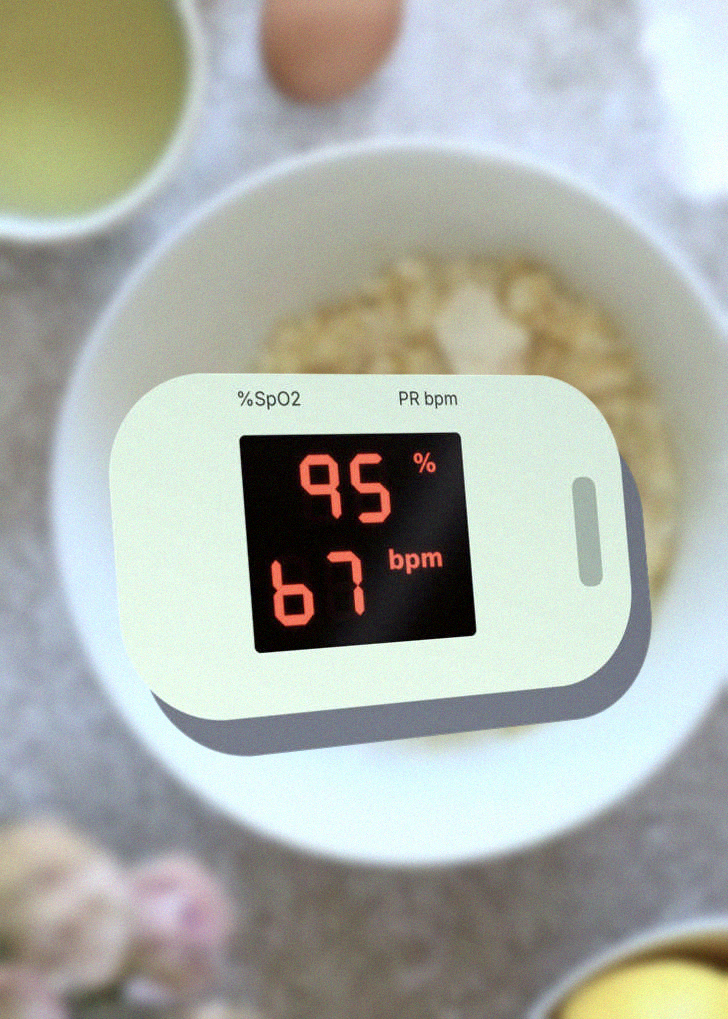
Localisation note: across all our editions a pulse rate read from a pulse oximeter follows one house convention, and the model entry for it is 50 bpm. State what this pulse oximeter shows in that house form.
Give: 67 bpm
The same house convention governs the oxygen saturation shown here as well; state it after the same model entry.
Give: 95 %
